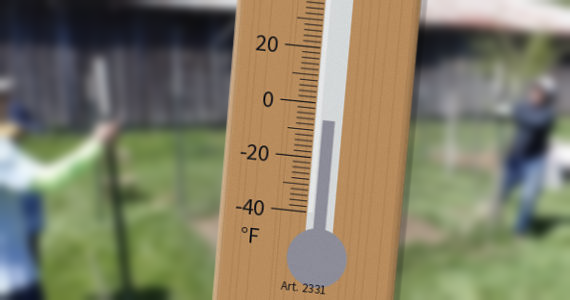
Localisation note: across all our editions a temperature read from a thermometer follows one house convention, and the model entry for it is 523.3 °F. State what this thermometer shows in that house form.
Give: -6 °F
